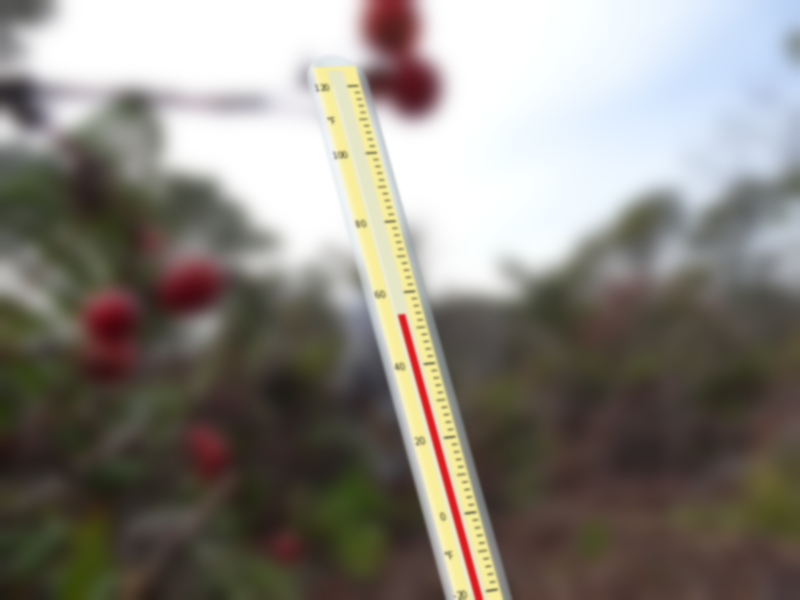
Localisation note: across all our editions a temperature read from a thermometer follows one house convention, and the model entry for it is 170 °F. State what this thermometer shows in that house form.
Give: 54 °F
